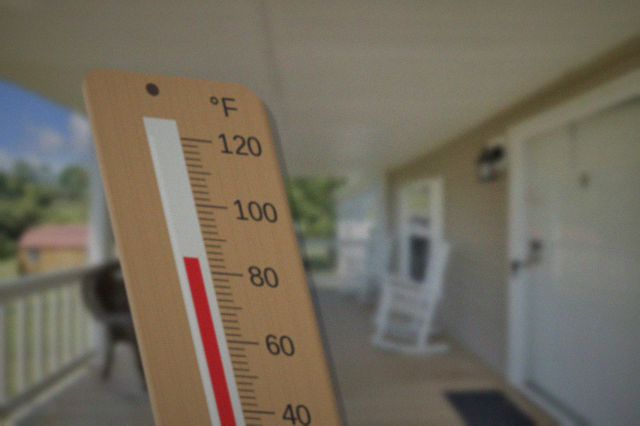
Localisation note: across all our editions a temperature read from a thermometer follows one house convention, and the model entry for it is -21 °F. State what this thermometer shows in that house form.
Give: 84 °F
